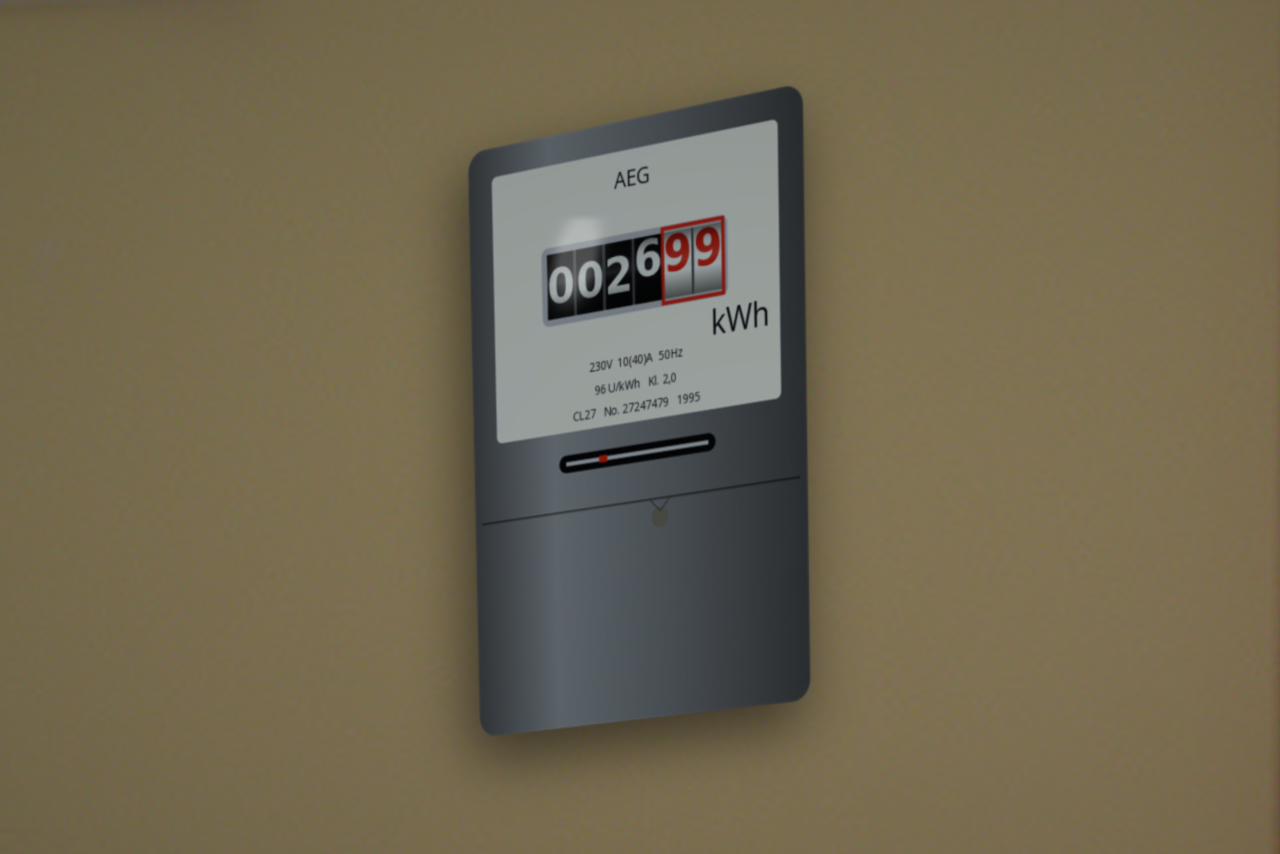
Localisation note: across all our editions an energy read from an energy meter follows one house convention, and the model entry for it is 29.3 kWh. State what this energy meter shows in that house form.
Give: 26.99 kWh
